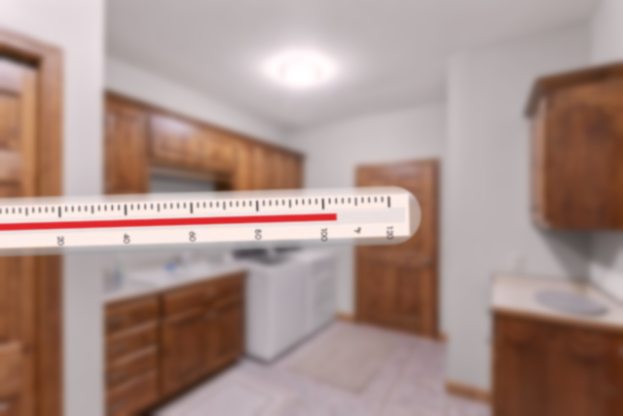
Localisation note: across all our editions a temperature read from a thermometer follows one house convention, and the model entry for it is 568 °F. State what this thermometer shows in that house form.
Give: 104 °F
